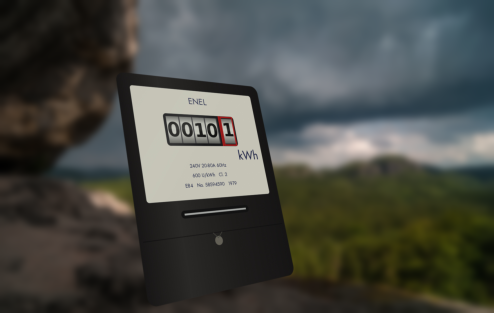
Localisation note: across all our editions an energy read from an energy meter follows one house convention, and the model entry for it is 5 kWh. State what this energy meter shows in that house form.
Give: 10.1 kWh
